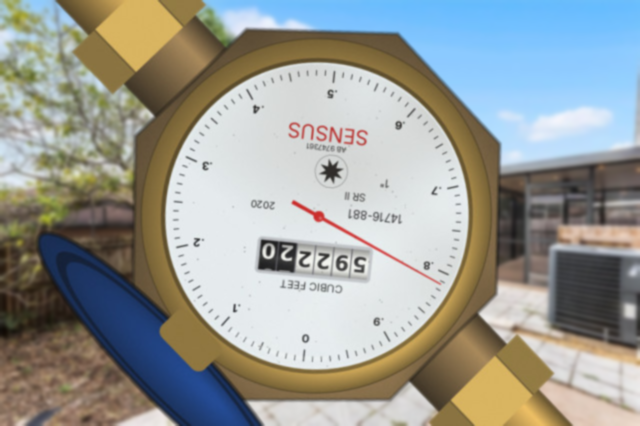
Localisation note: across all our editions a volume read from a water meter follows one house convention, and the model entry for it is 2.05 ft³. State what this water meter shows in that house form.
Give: 592219.81 ft³
